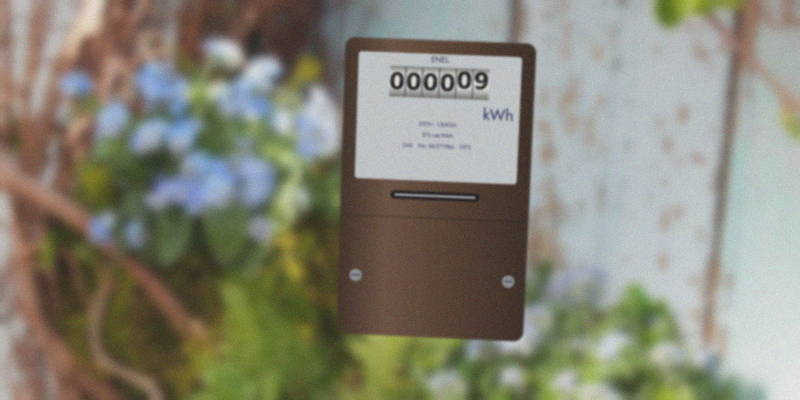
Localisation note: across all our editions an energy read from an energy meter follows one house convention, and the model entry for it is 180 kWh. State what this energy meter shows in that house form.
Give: 9 kWh
